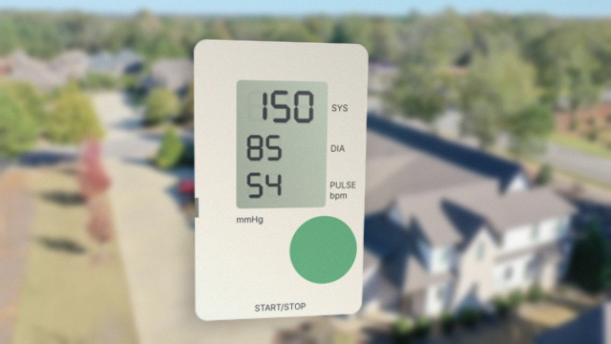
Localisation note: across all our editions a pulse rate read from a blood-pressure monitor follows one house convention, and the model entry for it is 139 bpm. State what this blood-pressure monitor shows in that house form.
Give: 54 bpm
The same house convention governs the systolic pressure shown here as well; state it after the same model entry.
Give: 150 mmHg
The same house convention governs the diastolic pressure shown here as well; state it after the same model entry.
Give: 85 mmHg
